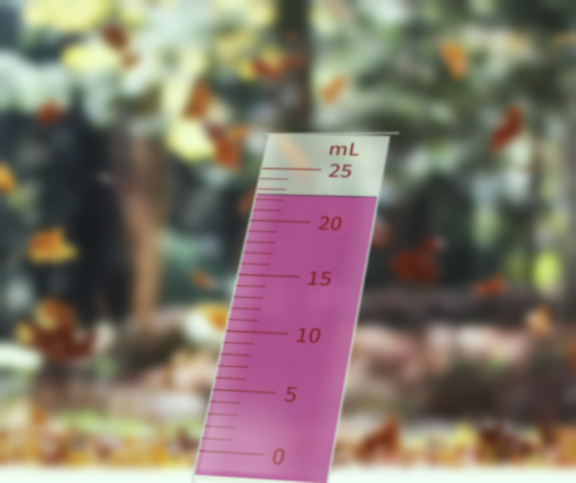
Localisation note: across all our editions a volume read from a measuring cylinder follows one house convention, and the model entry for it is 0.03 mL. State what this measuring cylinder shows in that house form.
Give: 22.5 mL
